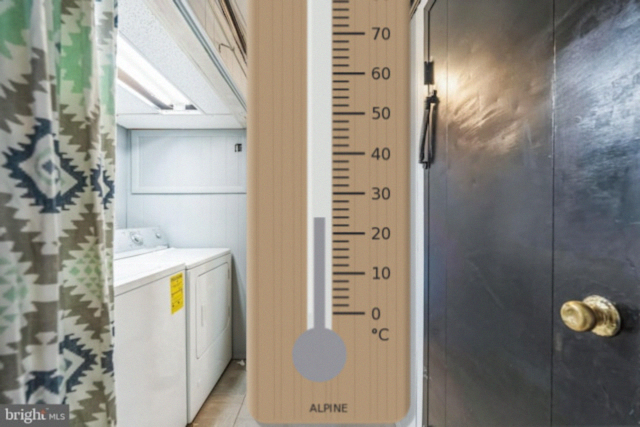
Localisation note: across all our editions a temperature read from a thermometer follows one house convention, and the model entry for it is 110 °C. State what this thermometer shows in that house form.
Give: 24 °C
